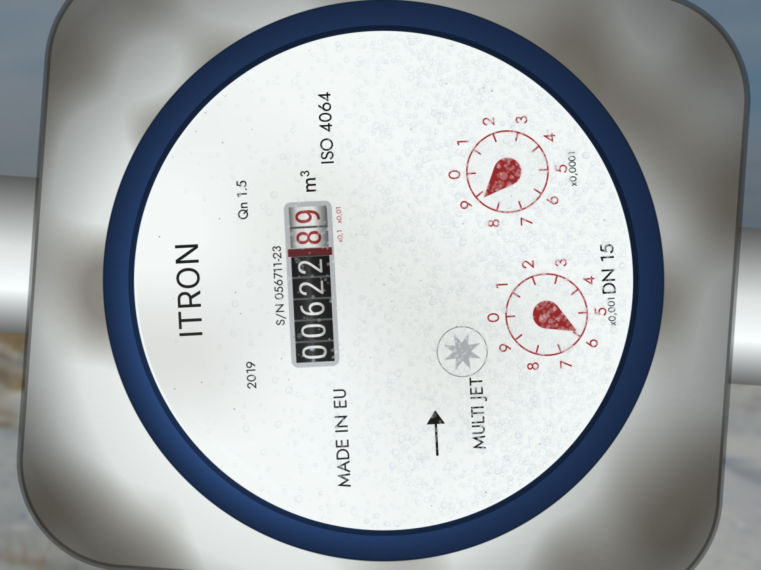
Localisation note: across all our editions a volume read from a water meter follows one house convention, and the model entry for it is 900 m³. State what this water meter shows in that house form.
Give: 622.8958 m³
